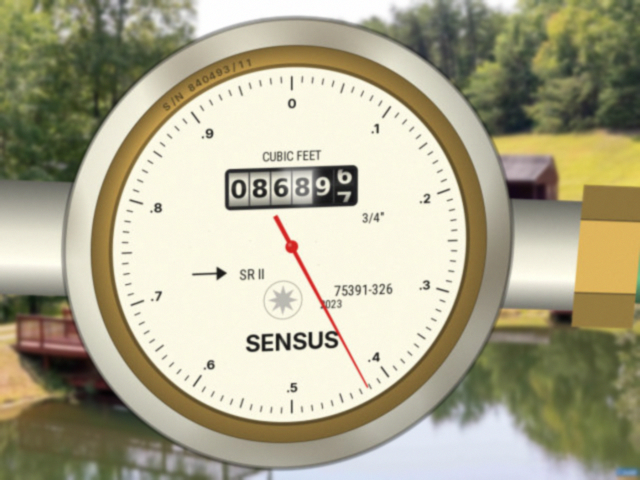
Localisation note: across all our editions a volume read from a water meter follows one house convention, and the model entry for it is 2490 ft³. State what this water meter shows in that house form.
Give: 86896.42 ft³
